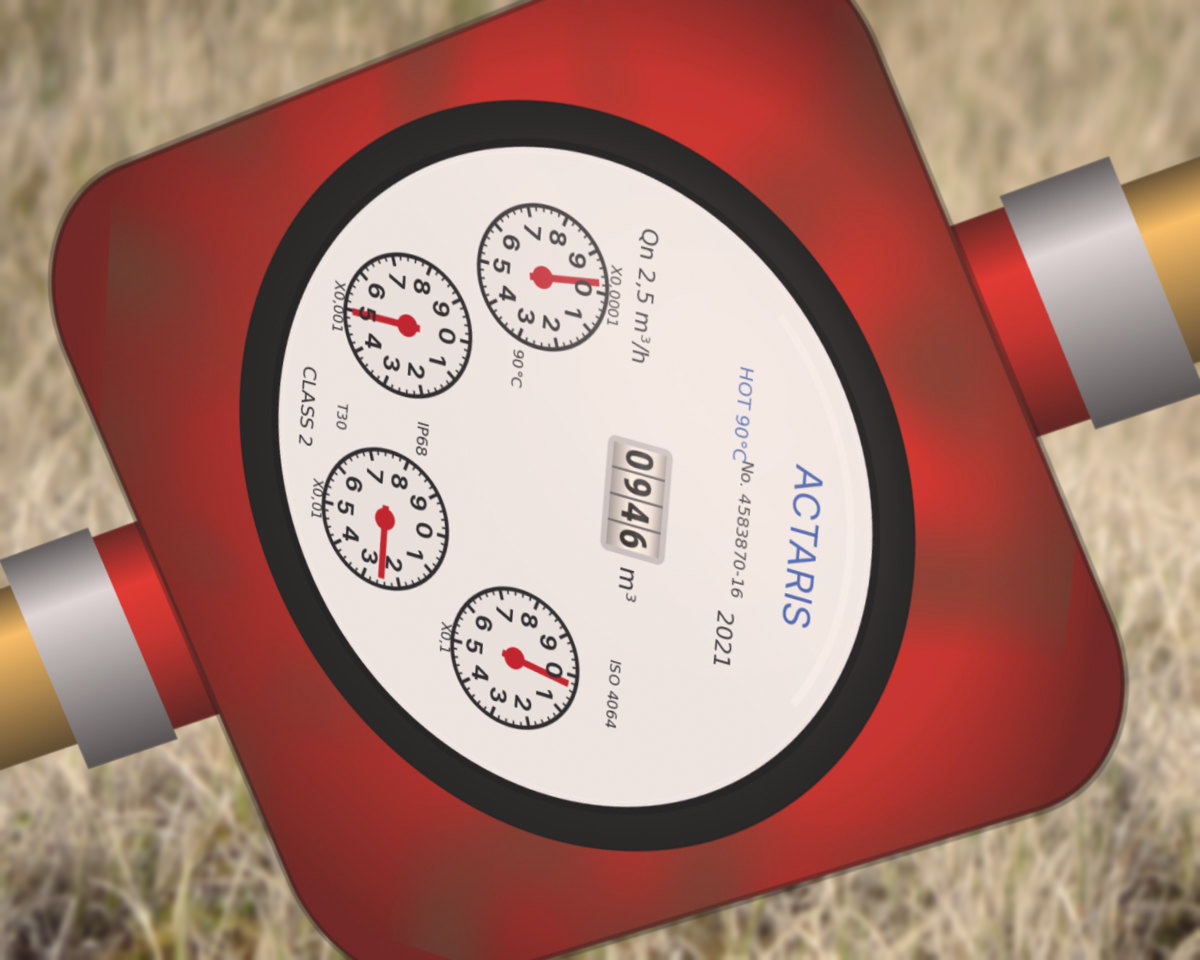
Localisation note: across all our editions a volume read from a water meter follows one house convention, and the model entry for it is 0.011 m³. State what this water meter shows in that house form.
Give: 946.0249 m³
